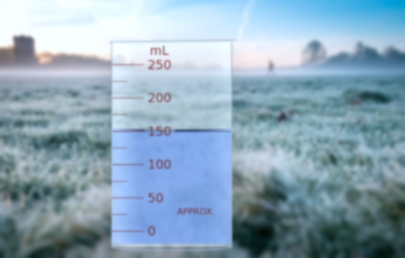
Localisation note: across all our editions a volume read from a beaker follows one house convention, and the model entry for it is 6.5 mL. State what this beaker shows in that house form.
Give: 150 mL
